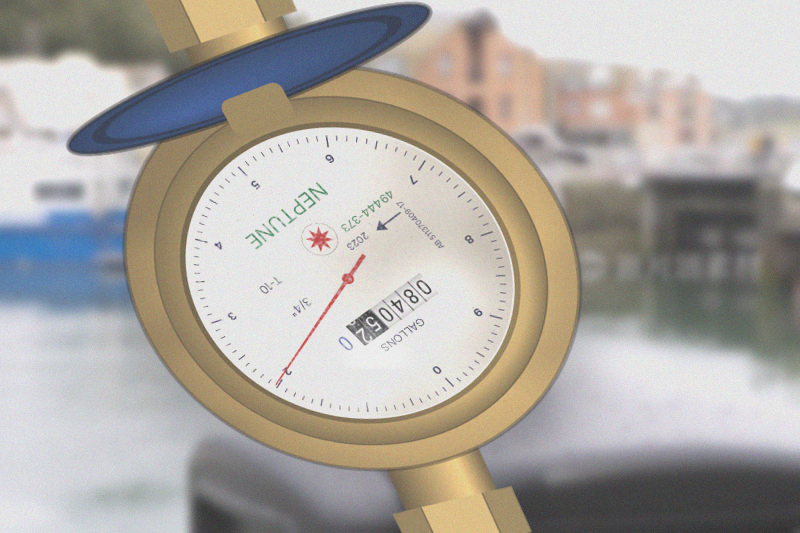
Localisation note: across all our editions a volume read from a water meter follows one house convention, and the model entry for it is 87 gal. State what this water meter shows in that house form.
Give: 840522.0 gal
